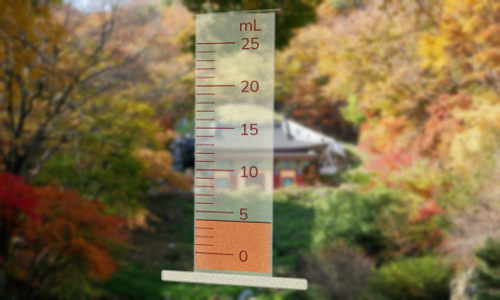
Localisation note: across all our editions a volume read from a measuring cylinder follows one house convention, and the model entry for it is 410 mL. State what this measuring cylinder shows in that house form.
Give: 4 mL
